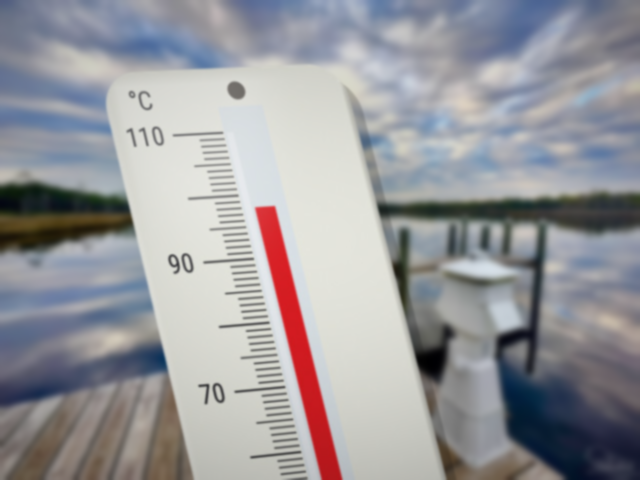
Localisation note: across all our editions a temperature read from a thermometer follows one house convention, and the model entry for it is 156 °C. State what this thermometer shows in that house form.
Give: 98 °C
